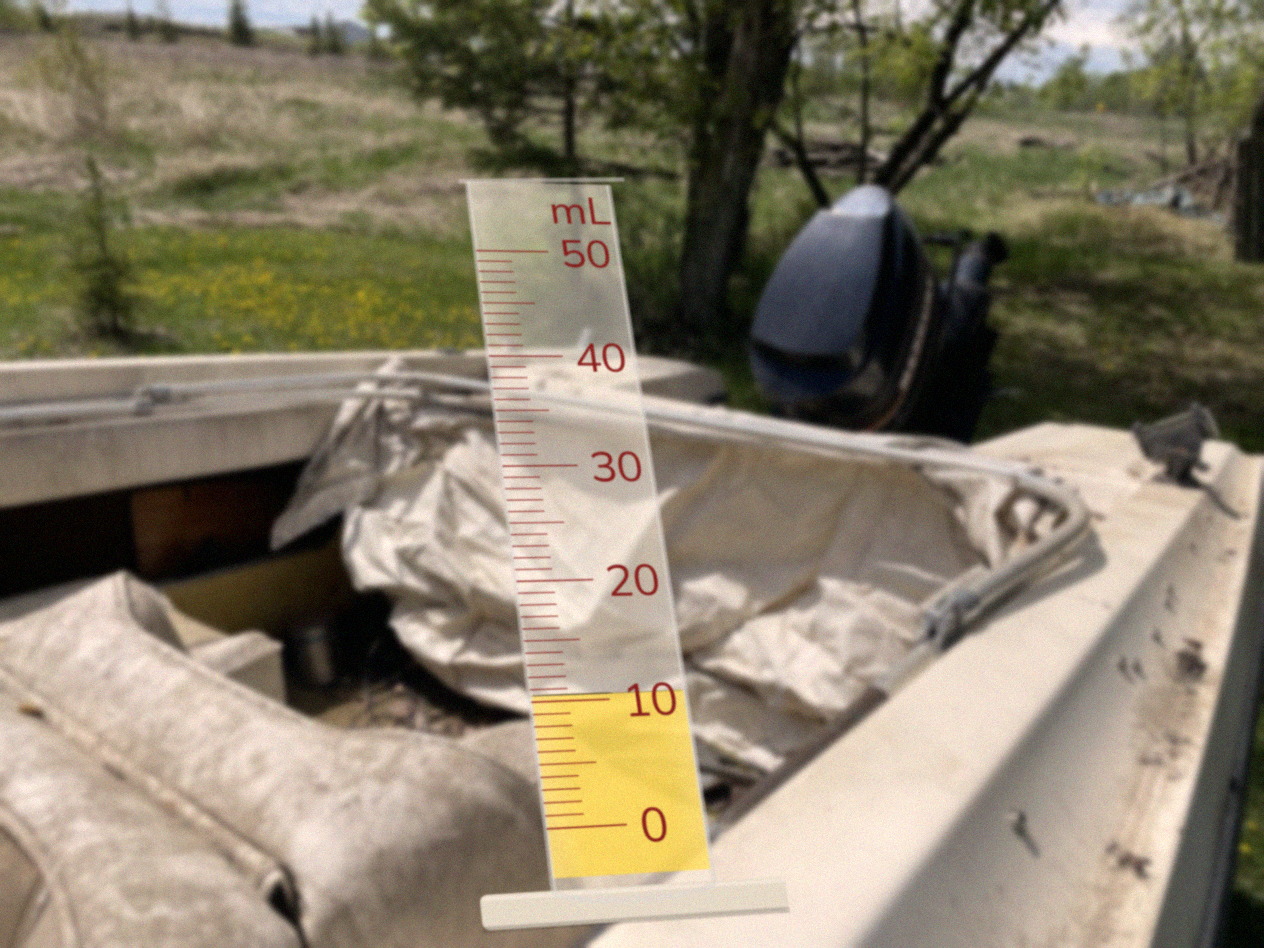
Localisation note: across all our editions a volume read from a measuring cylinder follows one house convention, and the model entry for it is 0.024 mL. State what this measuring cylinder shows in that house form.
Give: 10.5 mL
